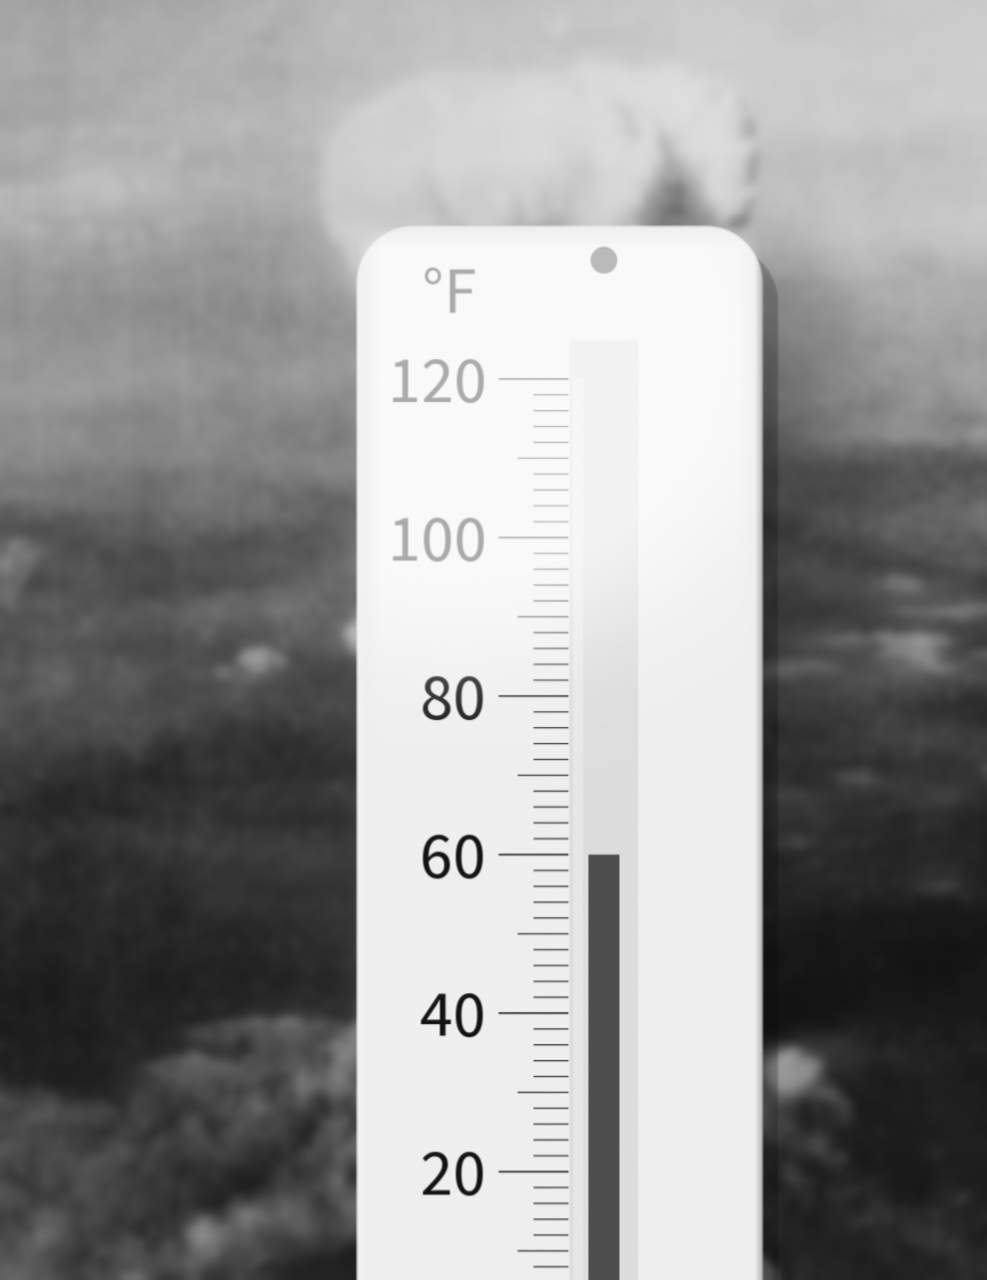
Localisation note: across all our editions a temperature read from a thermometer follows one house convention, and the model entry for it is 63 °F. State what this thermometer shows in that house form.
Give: 60 °F
